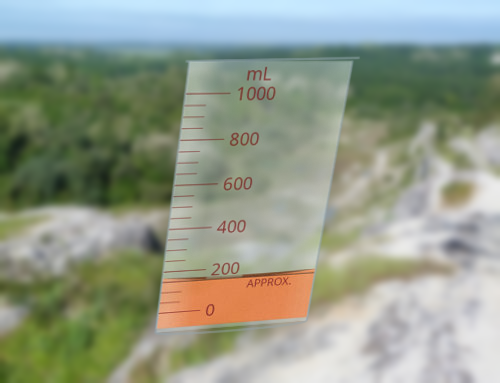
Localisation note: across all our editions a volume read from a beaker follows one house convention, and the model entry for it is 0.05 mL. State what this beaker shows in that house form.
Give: 150 mL
